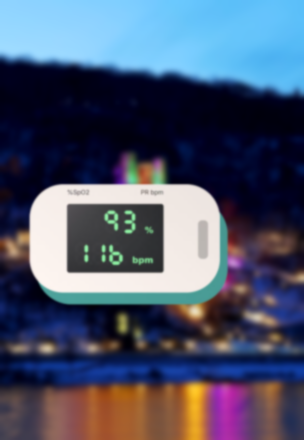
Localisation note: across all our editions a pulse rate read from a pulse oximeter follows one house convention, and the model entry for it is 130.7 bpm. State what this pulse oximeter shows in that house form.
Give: 116 bpm
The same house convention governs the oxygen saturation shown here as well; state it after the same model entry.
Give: 93 %
